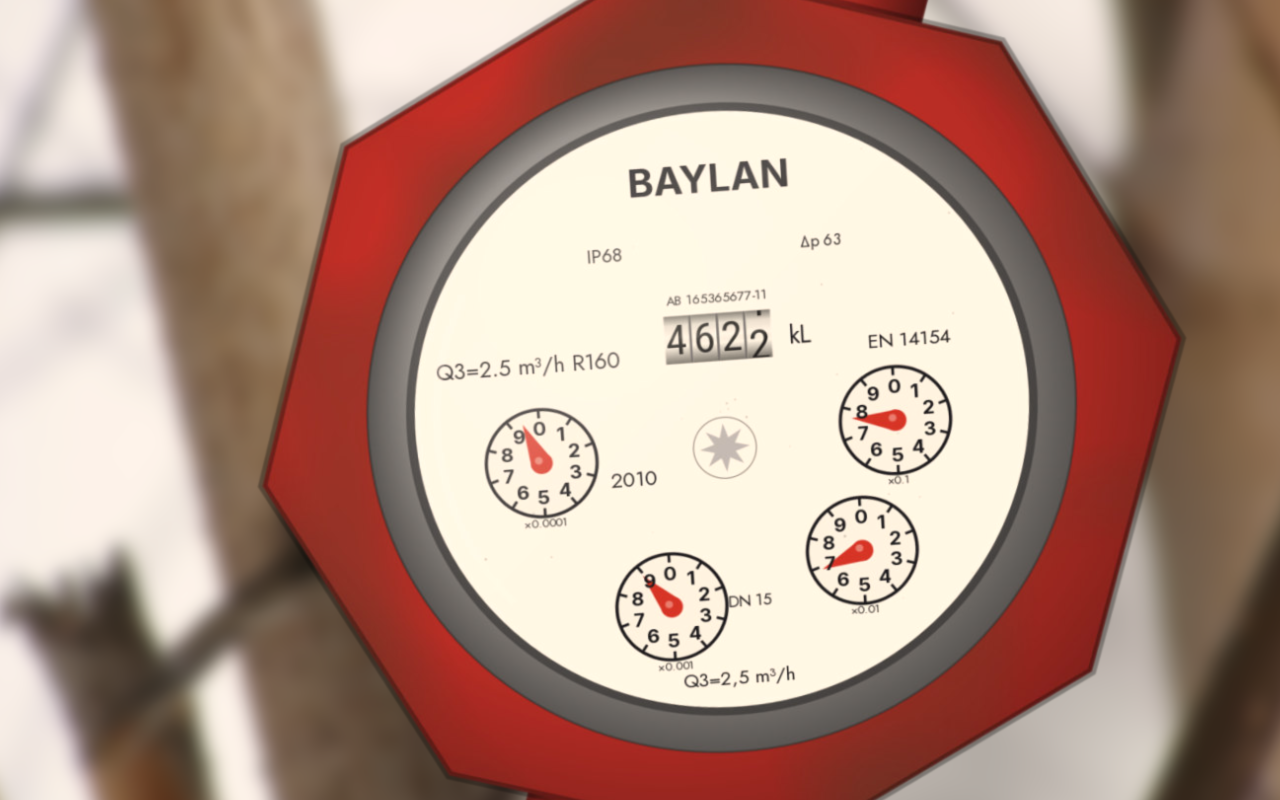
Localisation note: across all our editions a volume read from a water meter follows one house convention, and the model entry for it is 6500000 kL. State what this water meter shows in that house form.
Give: 4621.7689 kL
